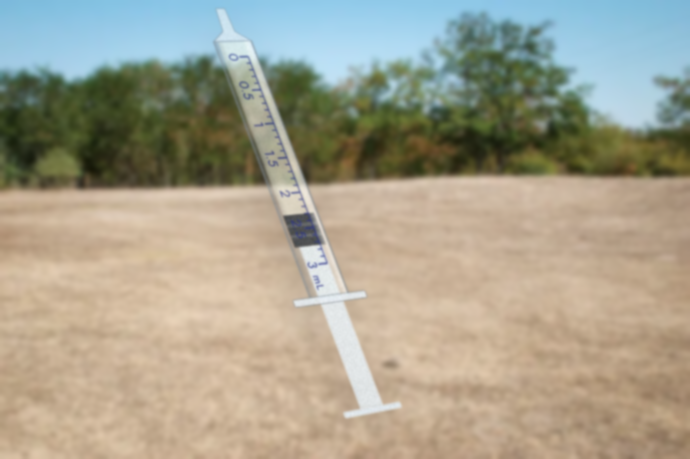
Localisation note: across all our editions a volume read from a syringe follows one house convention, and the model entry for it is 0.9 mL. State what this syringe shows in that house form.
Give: 2.3 mL
